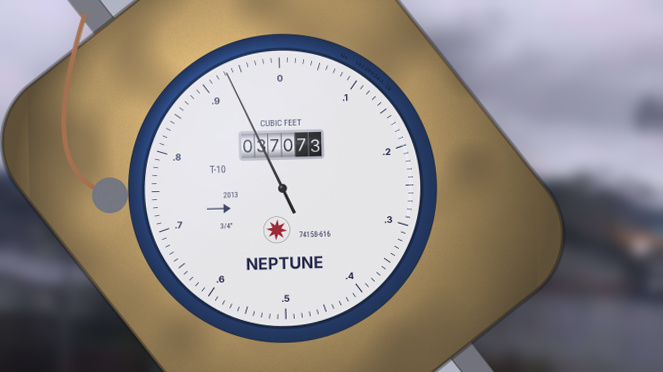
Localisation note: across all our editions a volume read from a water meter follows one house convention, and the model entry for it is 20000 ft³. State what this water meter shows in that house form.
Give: 37072.93 ft³
